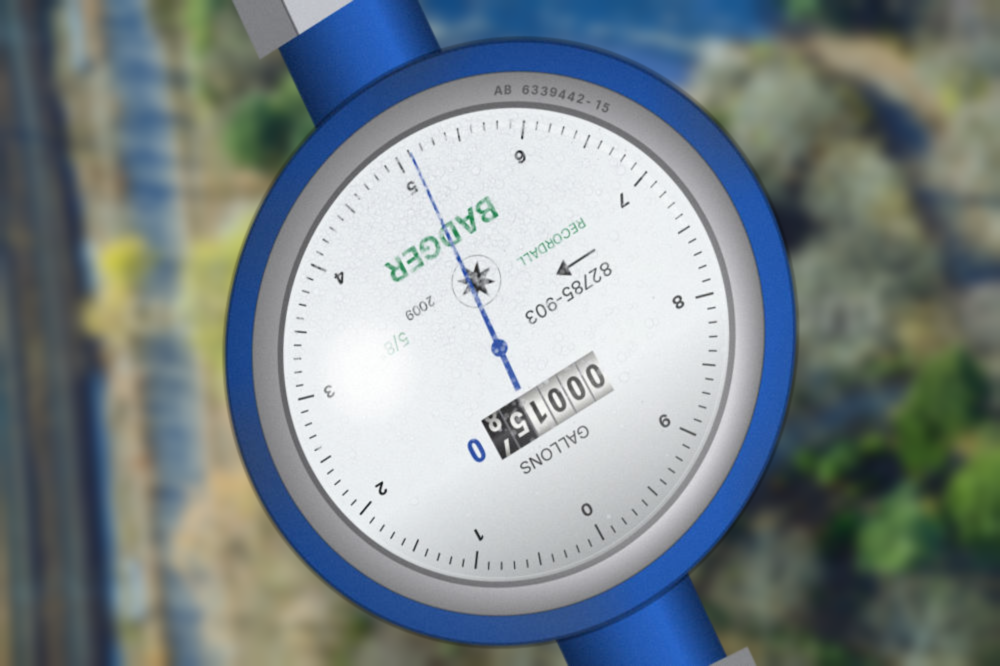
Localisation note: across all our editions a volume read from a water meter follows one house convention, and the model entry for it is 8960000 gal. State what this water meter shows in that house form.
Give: 1575.1 gal
